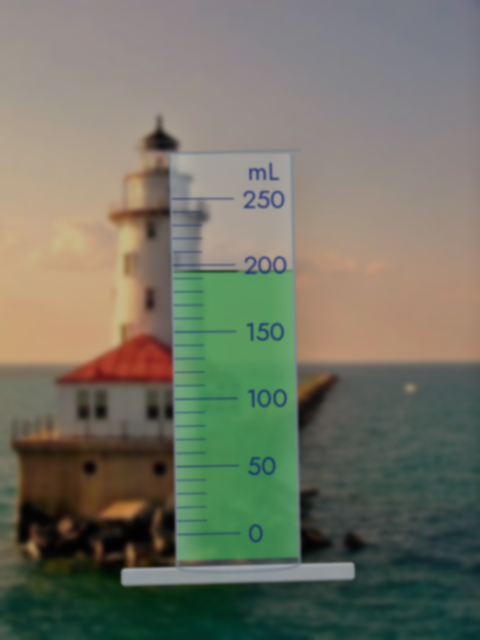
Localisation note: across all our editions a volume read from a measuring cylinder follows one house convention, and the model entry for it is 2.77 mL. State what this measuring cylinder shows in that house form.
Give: 195 mL
